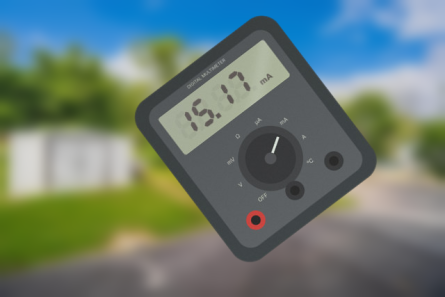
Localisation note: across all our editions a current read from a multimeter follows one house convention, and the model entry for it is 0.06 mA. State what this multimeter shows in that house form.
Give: 15.17 mA
